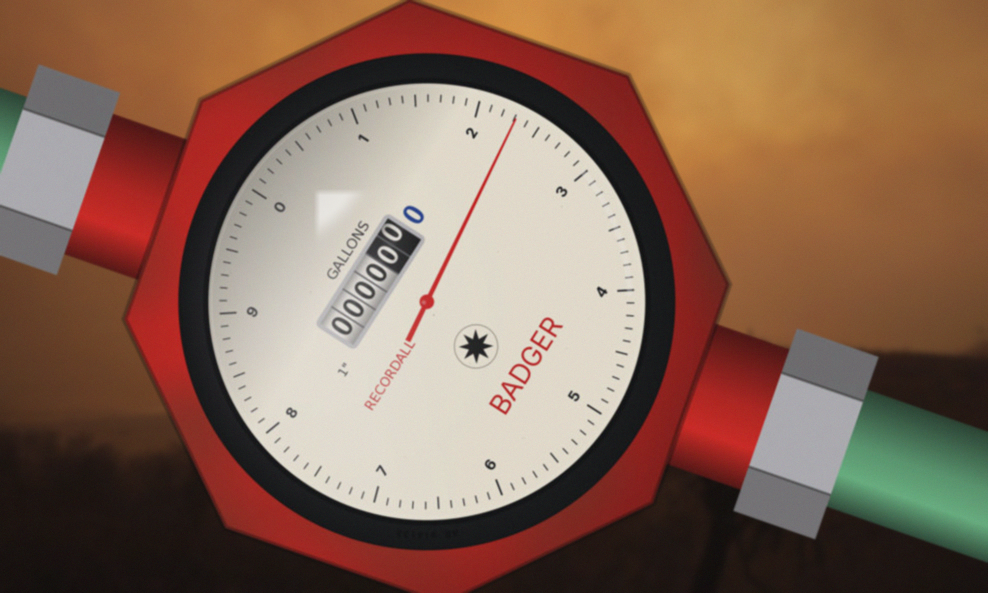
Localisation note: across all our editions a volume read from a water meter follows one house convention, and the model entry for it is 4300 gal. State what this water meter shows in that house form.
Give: 2.3 gal
